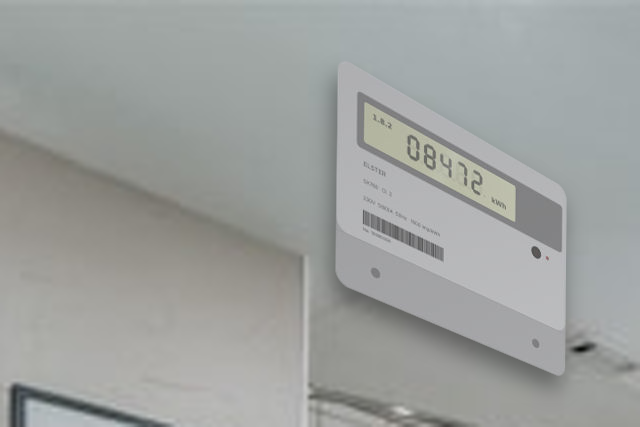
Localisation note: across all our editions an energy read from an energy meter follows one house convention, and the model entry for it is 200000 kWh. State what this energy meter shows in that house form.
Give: 8472 kWh
